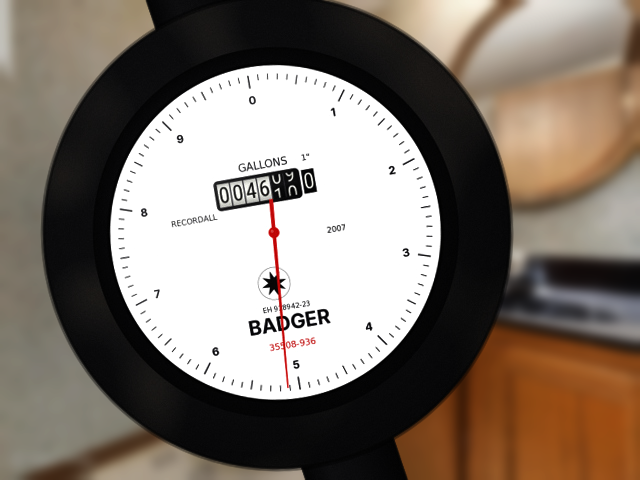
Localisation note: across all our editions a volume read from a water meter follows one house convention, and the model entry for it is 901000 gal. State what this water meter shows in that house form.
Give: 46095.1 gal
